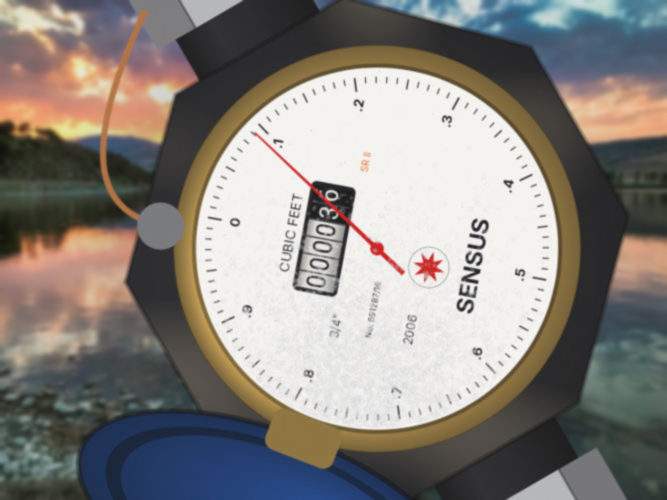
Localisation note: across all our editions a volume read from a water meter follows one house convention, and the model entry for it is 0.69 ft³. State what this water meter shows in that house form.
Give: 36.09 ft³
